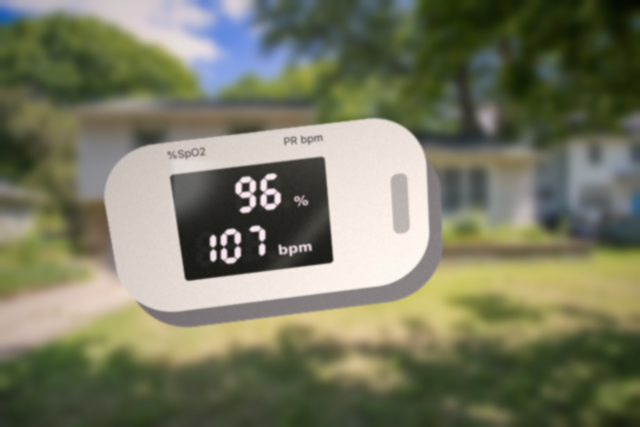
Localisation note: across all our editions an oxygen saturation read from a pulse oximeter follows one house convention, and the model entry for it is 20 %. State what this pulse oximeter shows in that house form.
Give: 96 %
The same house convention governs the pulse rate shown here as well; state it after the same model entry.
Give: 107 bpm
